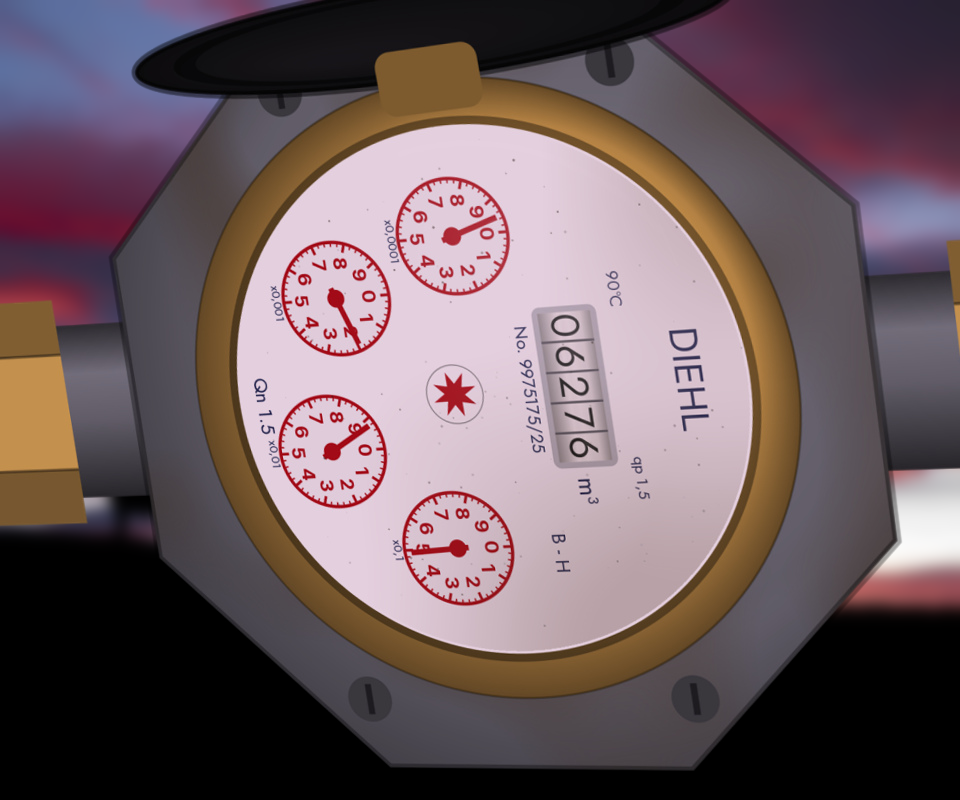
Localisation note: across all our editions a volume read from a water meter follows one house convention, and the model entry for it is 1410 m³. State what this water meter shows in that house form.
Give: 6276.4919 m³
